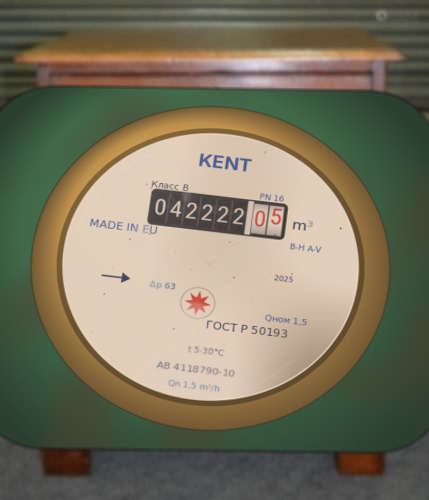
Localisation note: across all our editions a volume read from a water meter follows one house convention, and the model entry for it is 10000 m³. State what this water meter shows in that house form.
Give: 42222.05 m³
